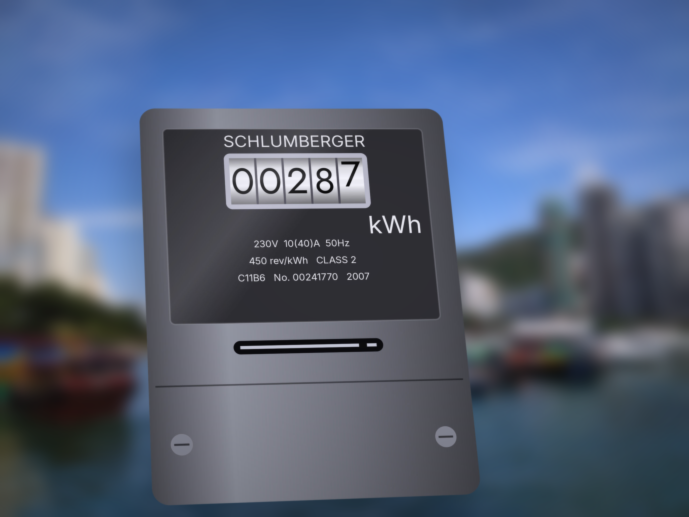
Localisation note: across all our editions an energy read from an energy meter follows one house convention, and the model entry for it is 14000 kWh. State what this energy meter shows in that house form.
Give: 287 kWh
